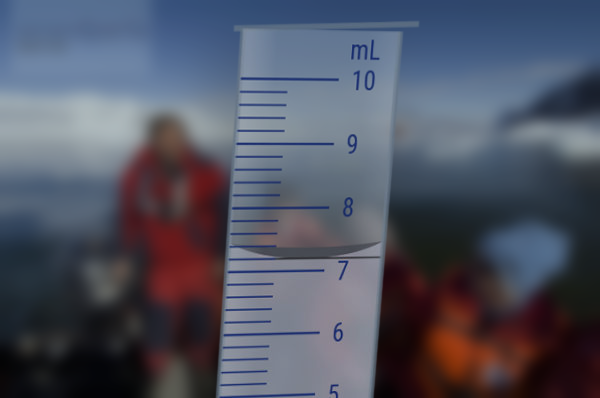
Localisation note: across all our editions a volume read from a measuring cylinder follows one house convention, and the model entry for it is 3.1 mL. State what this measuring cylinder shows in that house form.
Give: 7.2 mL
